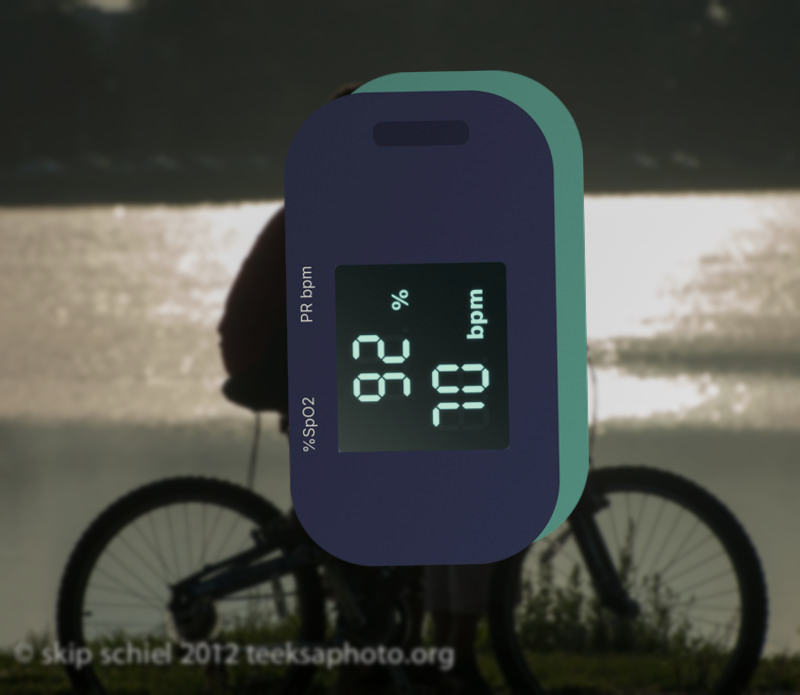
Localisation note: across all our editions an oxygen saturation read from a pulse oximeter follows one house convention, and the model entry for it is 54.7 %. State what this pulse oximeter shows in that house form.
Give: 92 %
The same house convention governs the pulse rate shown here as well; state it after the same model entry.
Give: 70 bpm
